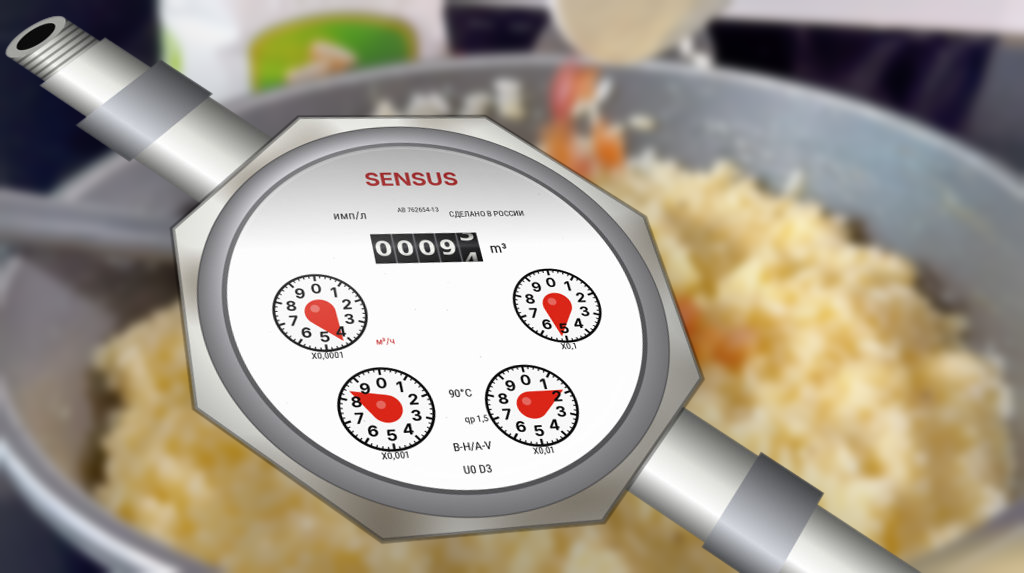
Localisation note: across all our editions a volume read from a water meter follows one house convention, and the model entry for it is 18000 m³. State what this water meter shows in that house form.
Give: 93.5184 m³
